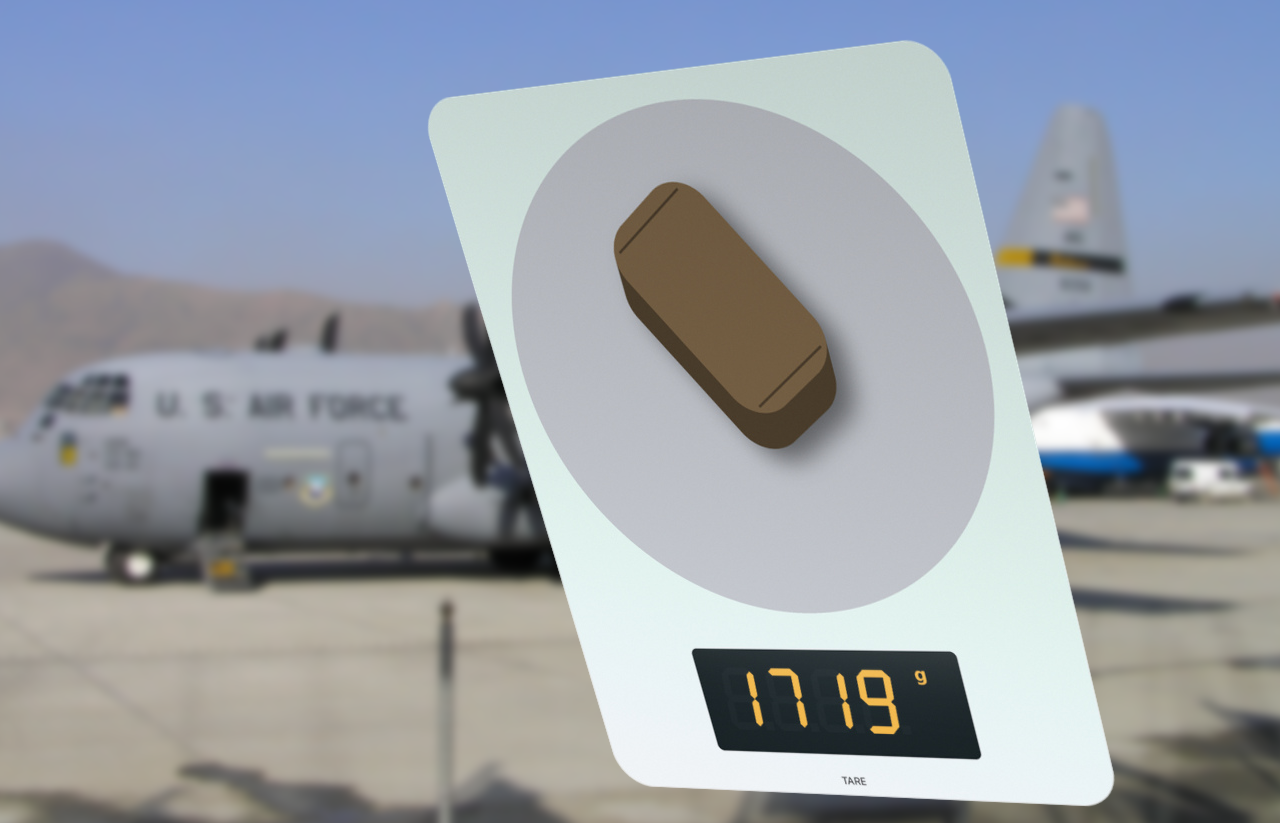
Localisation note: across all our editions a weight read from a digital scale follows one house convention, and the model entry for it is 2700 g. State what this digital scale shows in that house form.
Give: 1719 g
